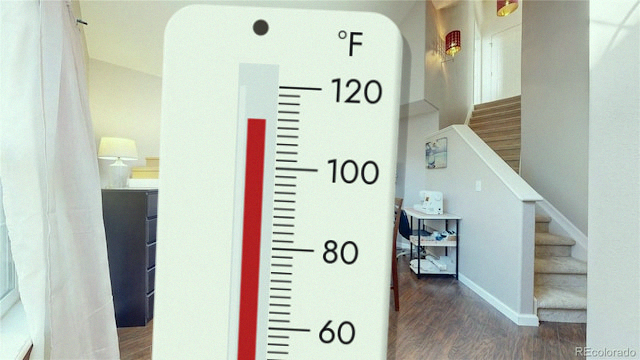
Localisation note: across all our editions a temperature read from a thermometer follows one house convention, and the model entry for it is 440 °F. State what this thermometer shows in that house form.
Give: 112 °F
